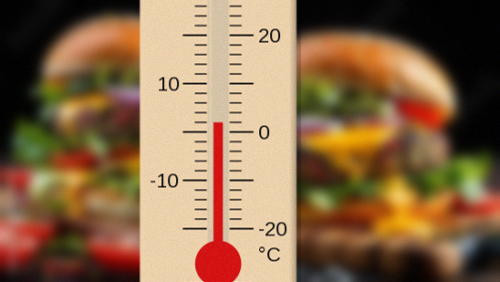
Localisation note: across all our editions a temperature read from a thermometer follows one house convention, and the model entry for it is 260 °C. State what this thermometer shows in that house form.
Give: 2 °C
